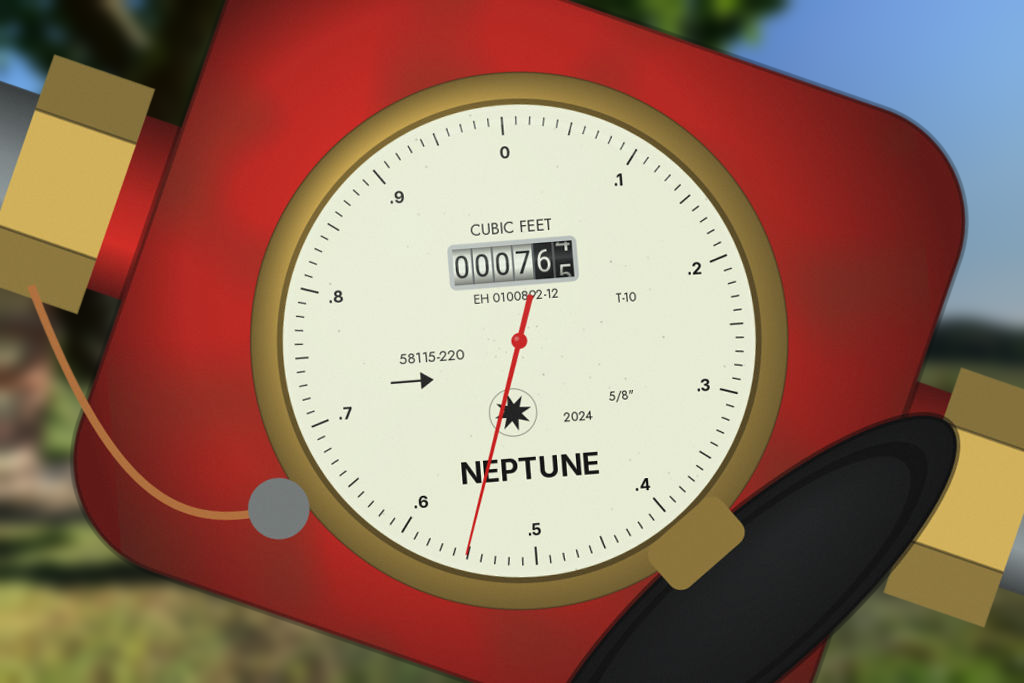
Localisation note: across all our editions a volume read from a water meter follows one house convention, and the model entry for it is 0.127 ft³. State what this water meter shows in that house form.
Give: 764.55 ft³
